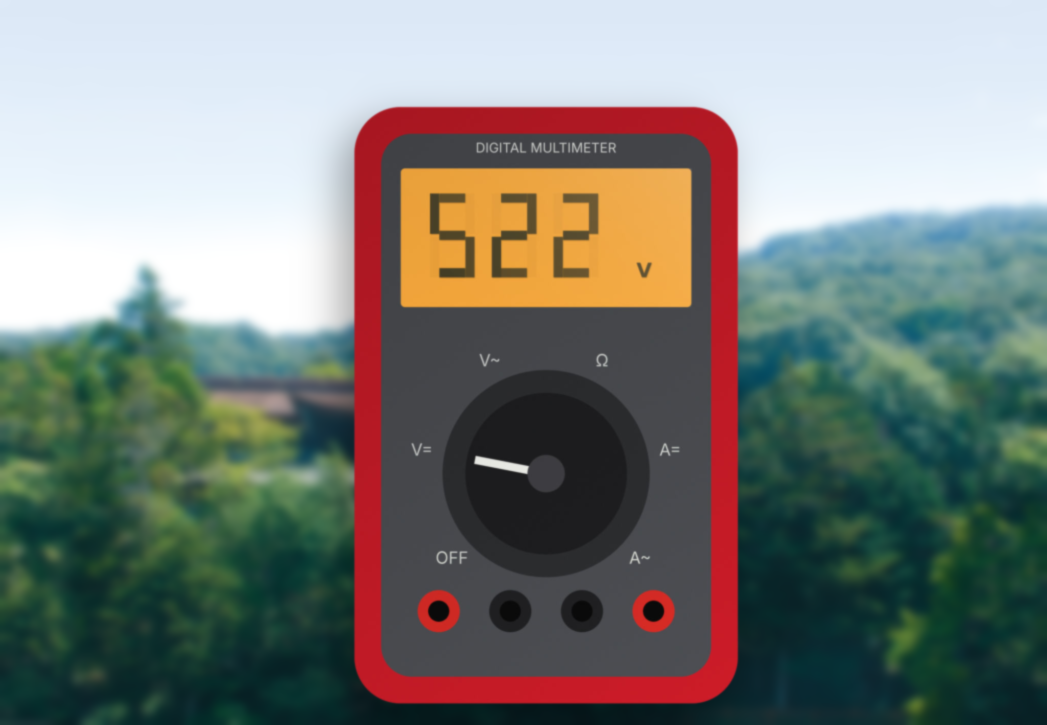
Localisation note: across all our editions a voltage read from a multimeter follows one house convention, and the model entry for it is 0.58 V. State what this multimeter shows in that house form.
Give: 522 V
